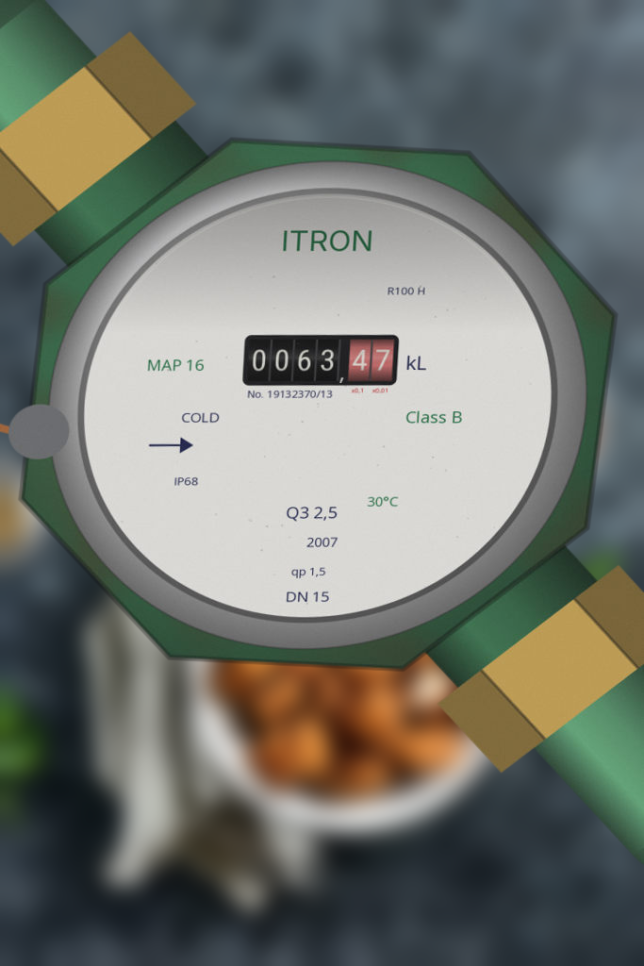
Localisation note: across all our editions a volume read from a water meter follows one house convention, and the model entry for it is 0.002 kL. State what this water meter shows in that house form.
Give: 63.47 kL
